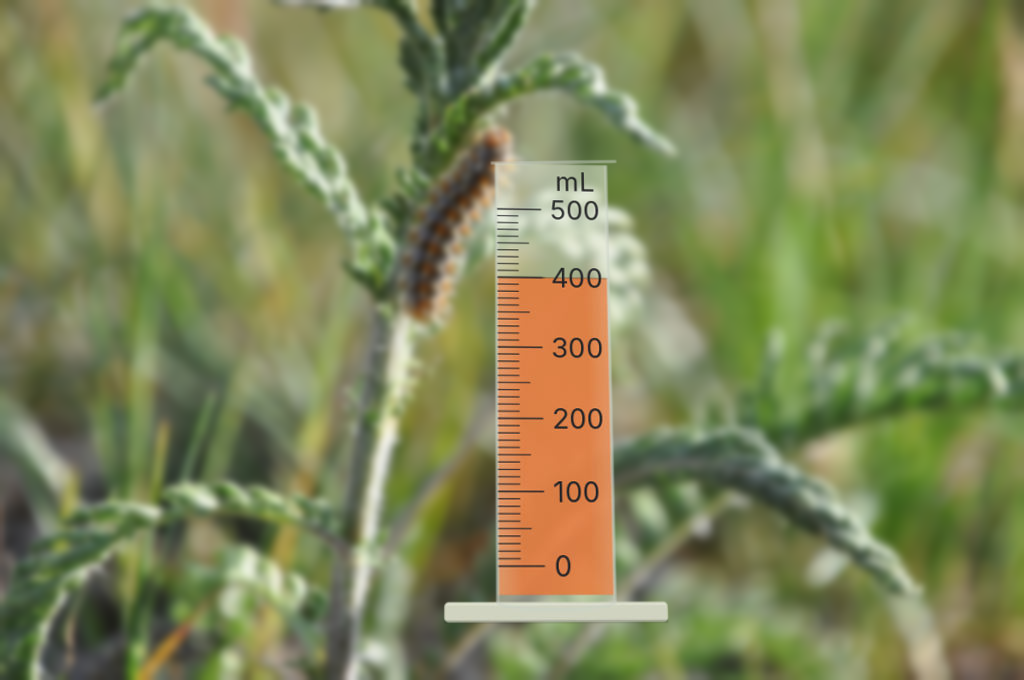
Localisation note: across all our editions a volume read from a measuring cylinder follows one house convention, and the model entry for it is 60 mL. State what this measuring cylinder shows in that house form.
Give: 400 mL
